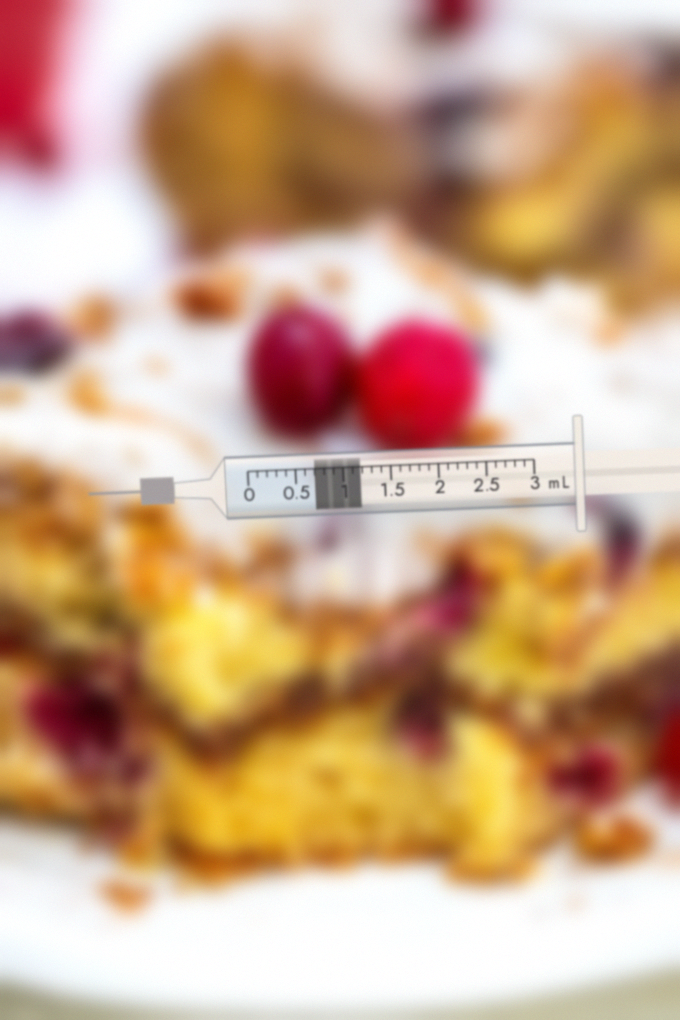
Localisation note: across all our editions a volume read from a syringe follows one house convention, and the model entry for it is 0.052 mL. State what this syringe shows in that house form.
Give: 0.7 mL
